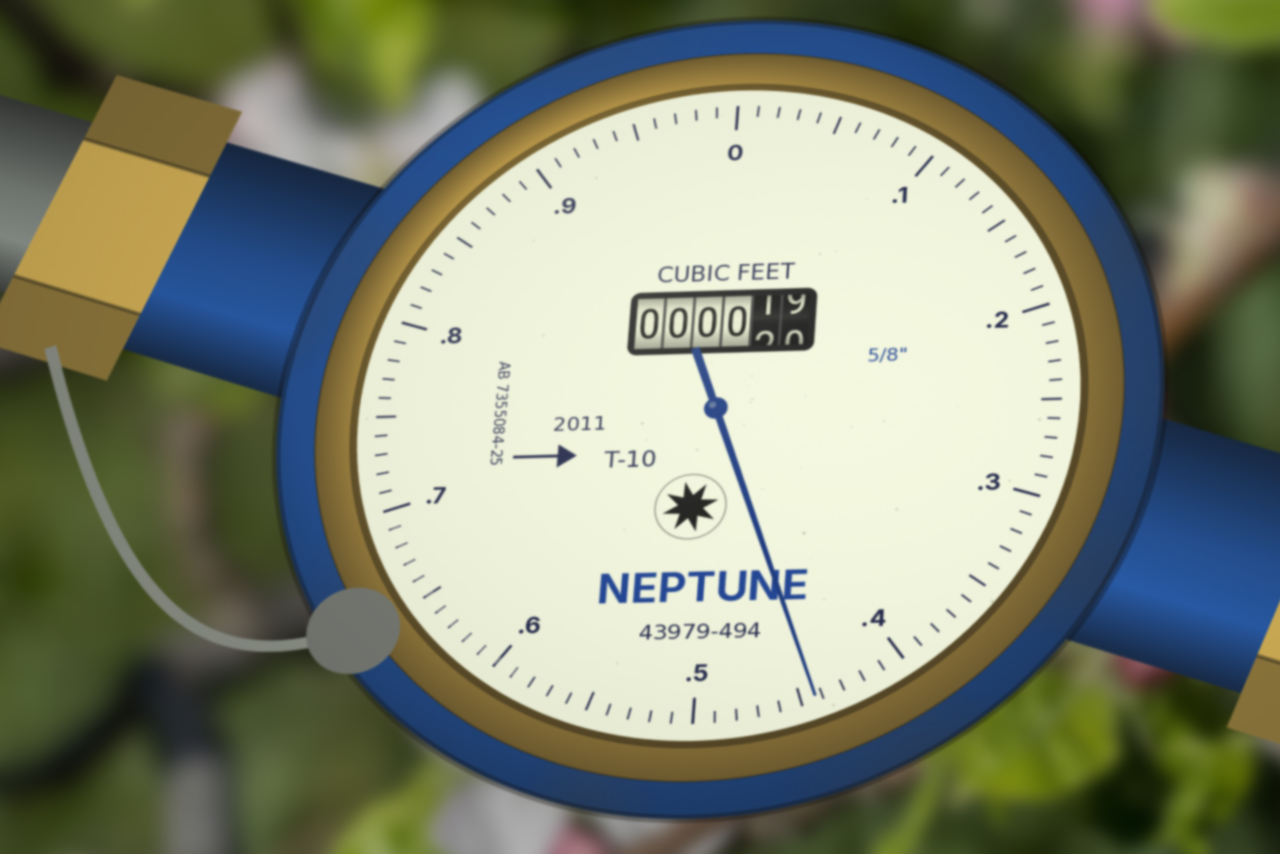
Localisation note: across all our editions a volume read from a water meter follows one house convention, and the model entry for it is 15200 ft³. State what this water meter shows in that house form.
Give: 19.44 ft³
